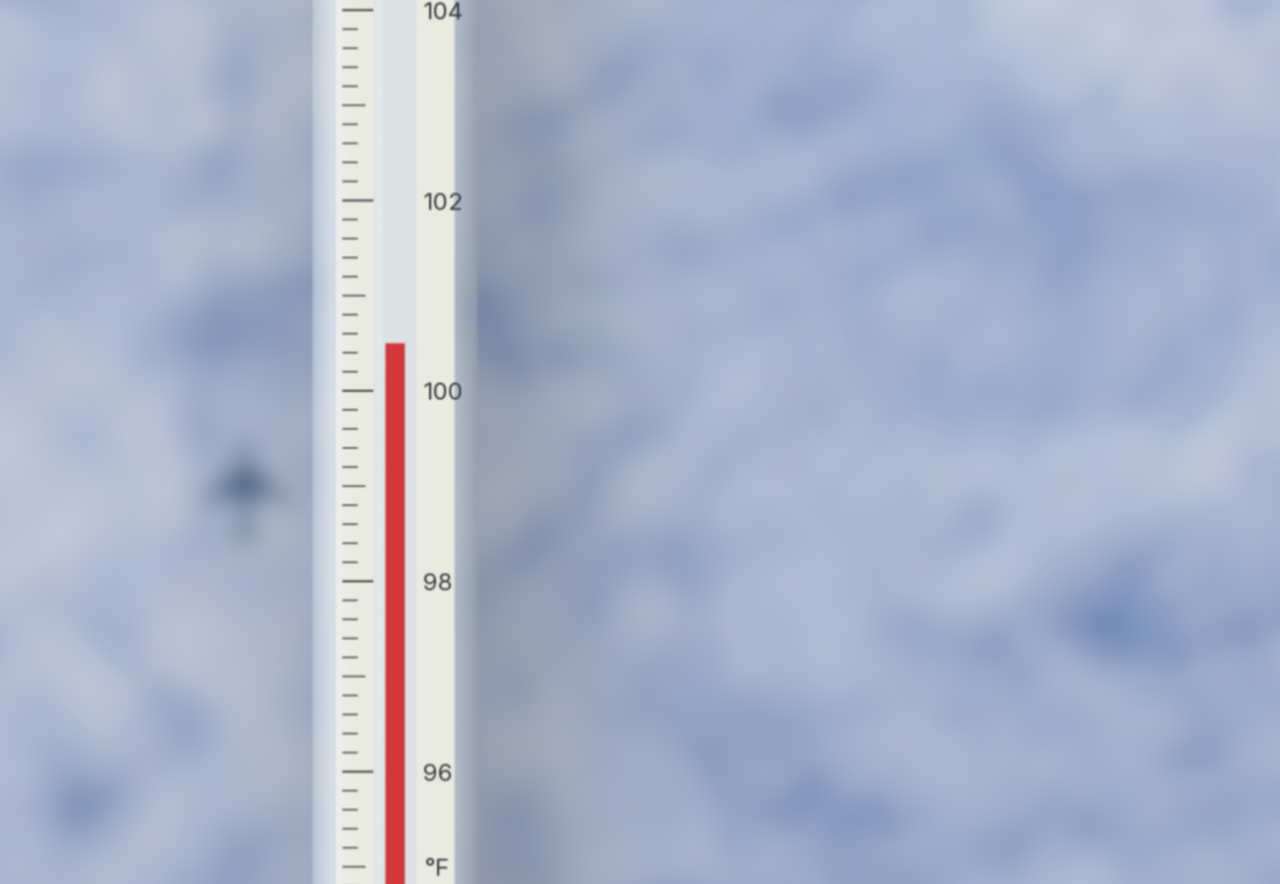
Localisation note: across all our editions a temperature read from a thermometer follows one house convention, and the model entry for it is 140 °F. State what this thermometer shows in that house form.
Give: 100.5 °F
